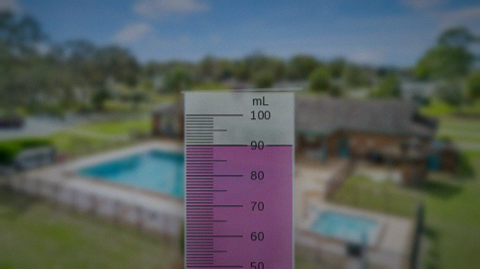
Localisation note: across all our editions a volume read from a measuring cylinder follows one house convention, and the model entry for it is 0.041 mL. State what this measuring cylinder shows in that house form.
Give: 90 mL
